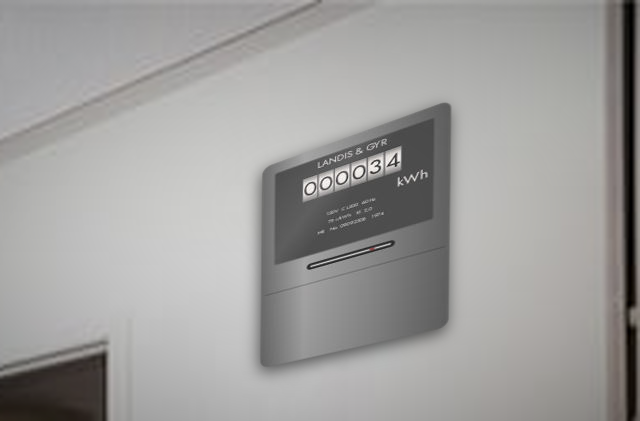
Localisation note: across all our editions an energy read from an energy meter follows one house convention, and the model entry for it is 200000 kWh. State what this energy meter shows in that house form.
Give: 34 kWh
